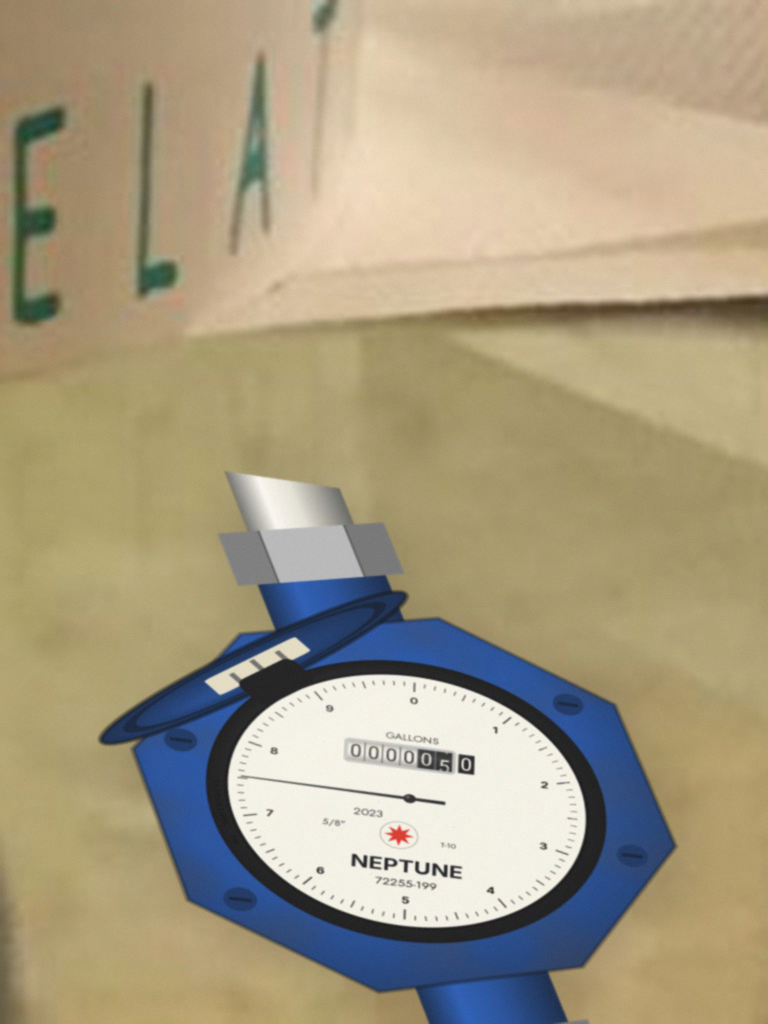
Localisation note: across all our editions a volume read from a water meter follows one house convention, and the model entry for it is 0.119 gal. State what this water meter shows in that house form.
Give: 47.5 gal
